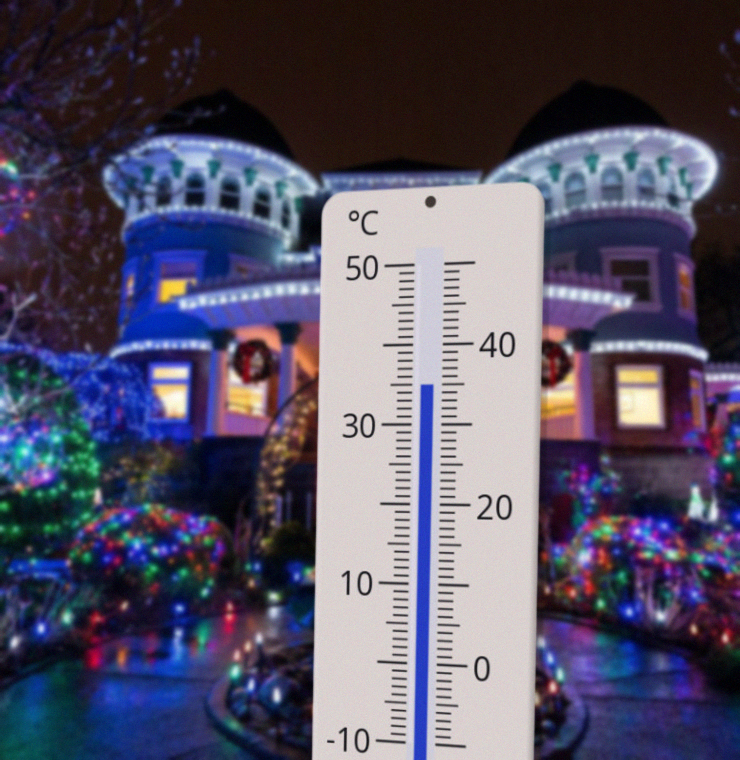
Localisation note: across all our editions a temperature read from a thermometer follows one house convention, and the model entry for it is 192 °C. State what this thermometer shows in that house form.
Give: 35 °C
